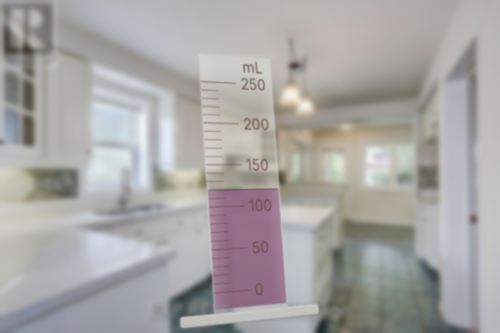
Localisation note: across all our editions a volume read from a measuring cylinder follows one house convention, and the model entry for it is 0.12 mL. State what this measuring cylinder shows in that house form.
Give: 120 mL
